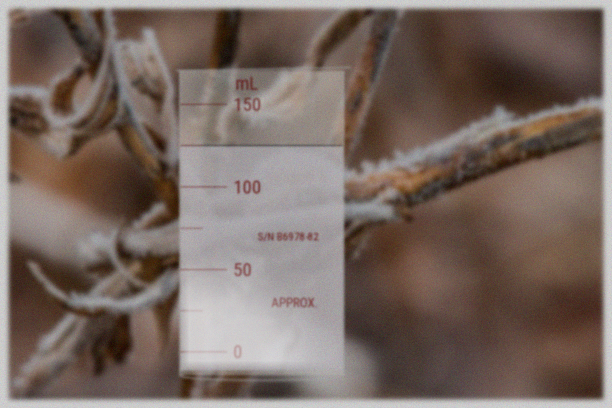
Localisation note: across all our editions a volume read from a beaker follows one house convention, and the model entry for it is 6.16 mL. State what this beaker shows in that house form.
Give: 125 mL
